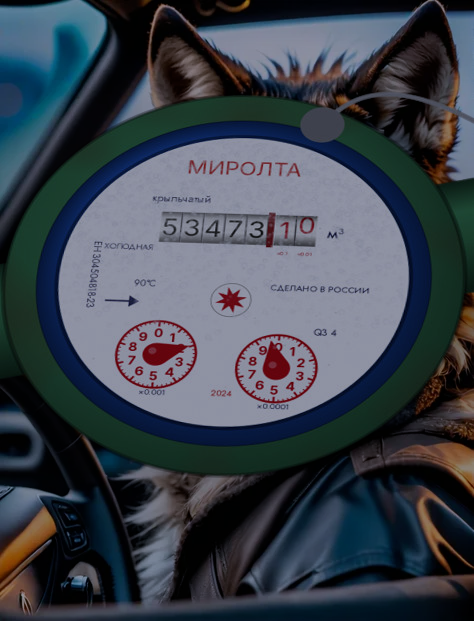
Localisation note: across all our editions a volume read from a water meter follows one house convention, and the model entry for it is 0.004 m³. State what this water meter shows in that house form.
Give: 53473.1019 m³
